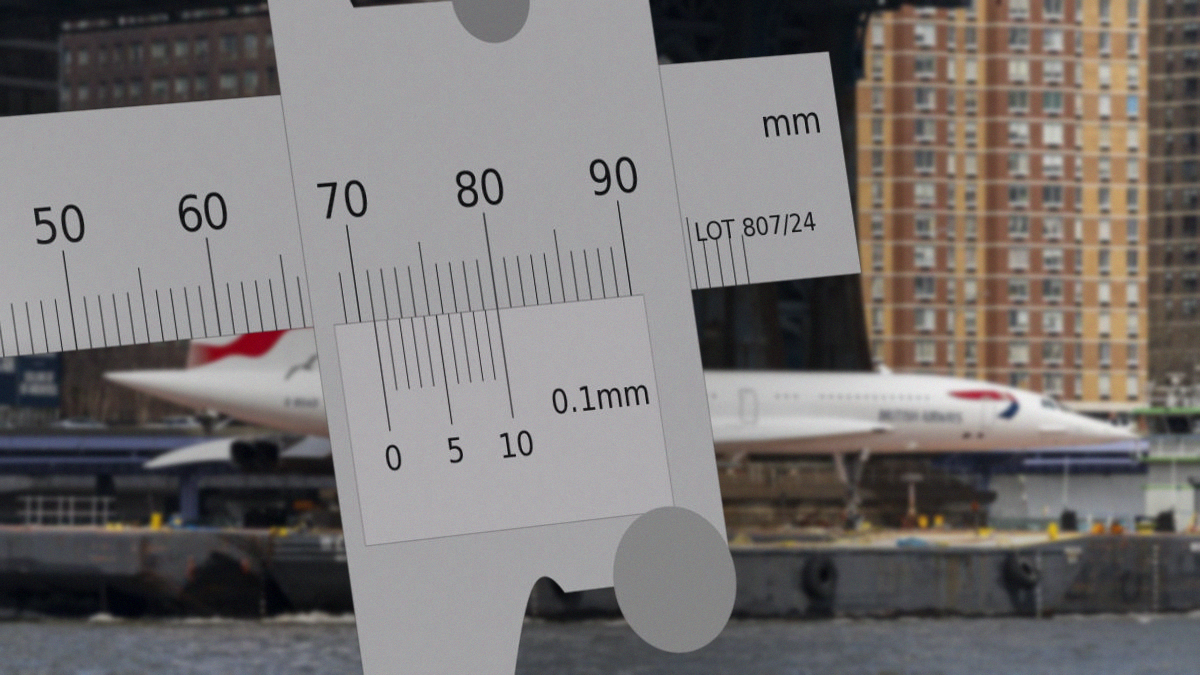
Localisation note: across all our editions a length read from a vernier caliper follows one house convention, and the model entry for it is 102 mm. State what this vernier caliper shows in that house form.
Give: 71.0 mm
